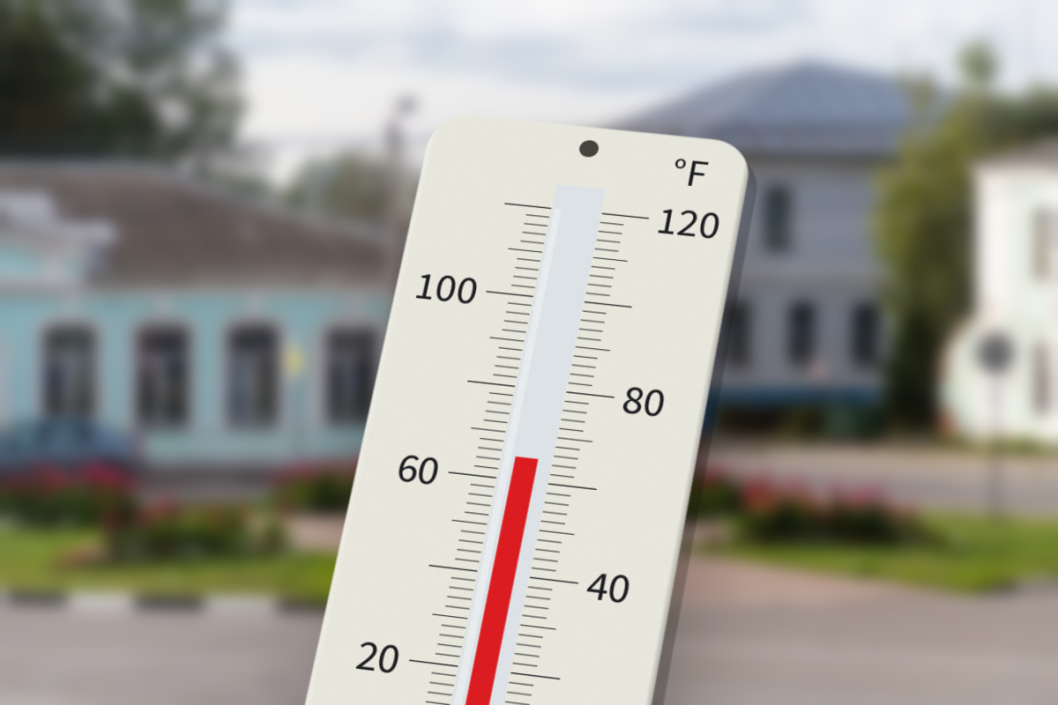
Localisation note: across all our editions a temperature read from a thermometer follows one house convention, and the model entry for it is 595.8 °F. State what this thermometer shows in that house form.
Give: 65 °F
